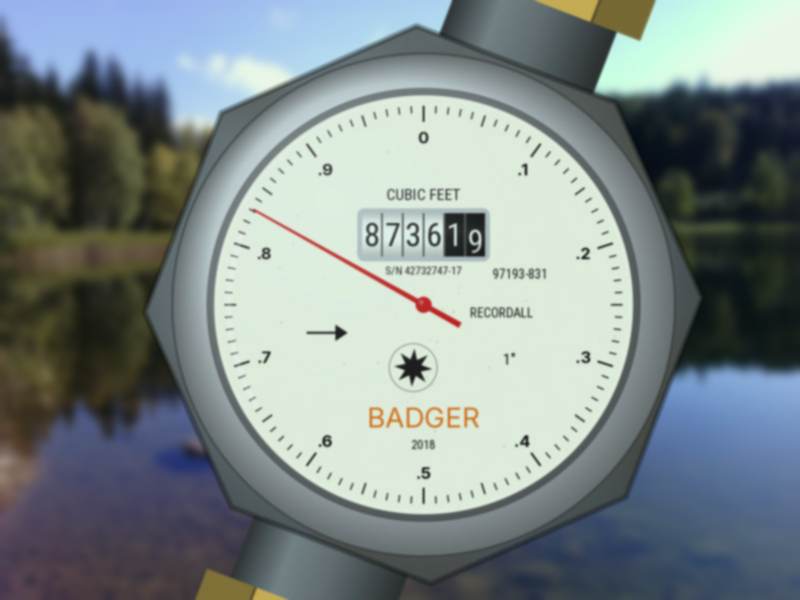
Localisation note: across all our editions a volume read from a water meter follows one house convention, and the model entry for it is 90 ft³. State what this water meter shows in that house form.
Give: 873618.83 ft³
